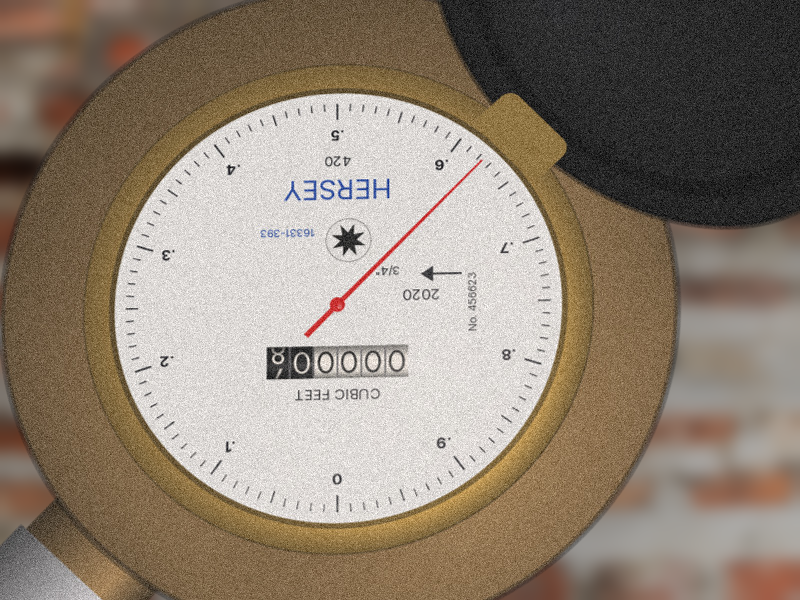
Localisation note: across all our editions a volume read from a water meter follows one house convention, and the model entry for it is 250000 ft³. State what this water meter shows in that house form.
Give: 7.62 ft³
